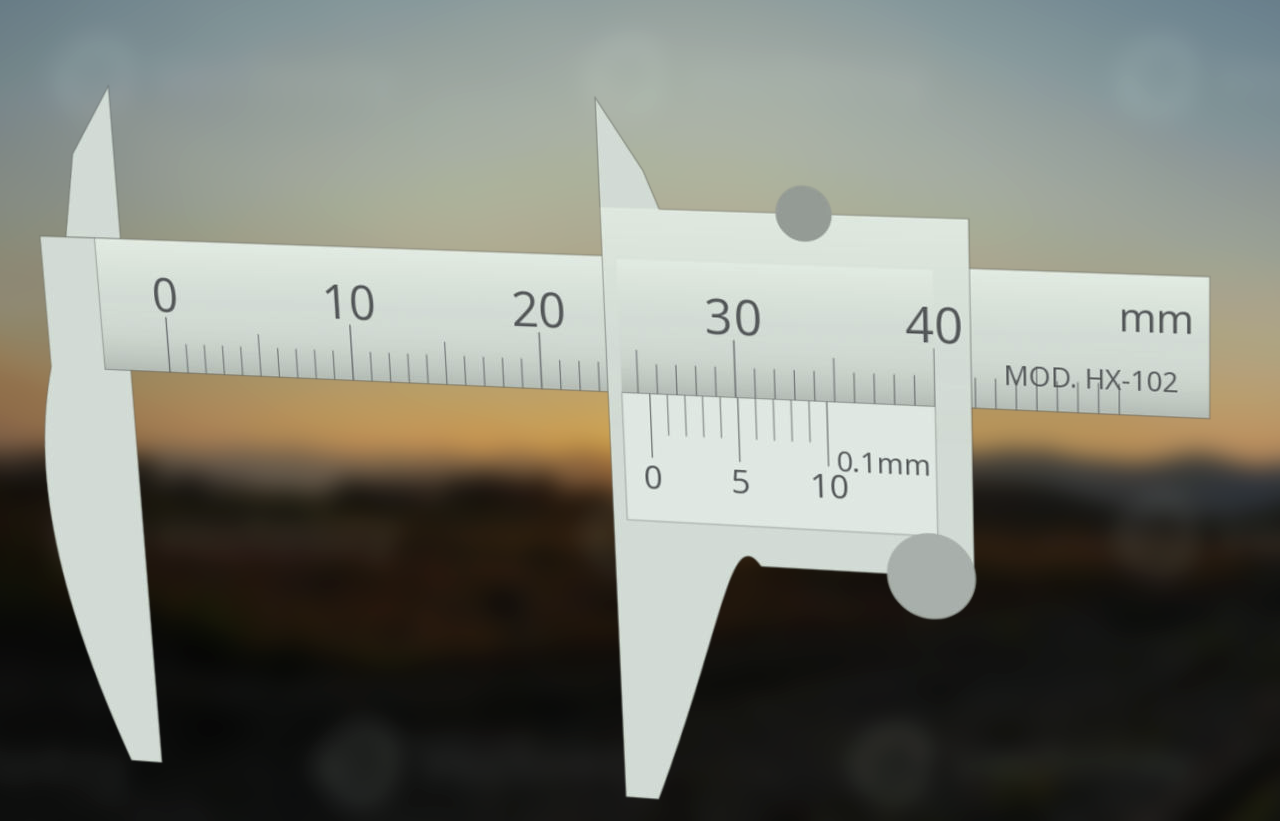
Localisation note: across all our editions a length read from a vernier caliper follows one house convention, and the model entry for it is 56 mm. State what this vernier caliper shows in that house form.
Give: 25.6 mm
